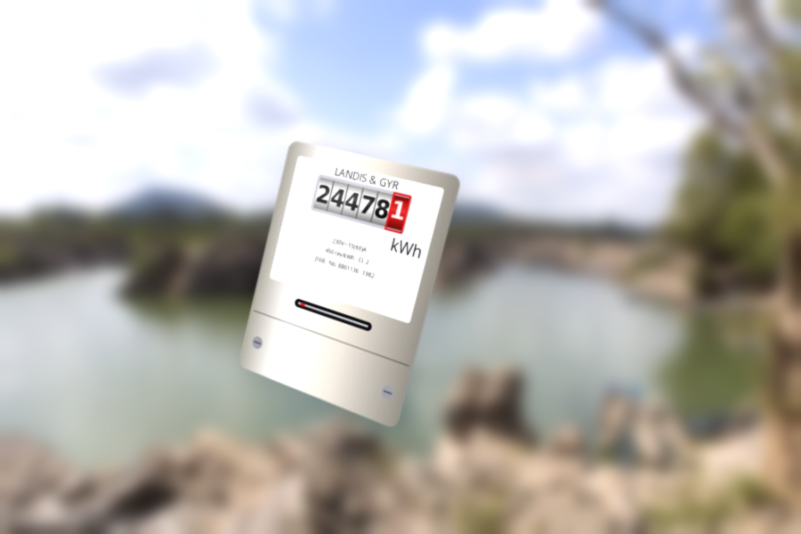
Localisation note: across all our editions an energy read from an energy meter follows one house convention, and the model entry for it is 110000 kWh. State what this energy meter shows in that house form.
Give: 24478.1 kWh
